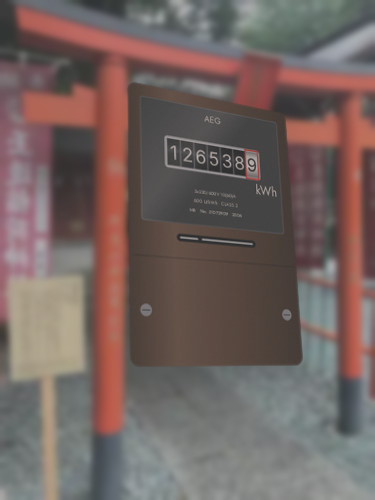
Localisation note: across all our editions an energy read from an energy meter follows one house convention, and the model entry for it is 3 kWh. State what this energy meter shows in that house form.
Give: 126538.9 kWh
